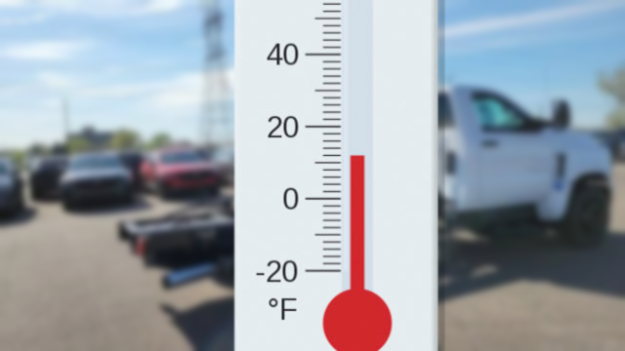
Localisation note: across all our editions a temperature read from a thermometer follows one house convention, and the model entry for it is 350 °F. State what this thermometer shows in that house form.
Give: 12 °F
